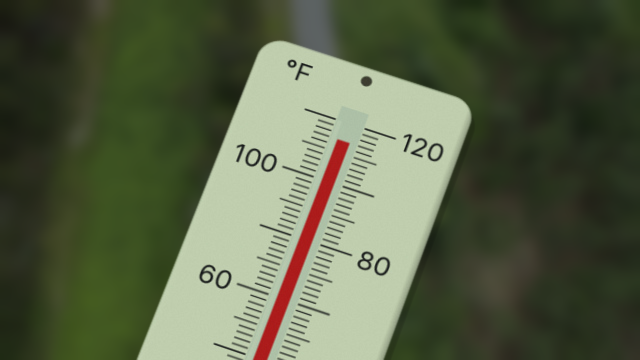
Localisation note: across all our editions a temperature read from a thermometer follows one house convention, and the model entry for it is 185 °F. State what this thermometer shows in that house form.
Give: 114 °F
